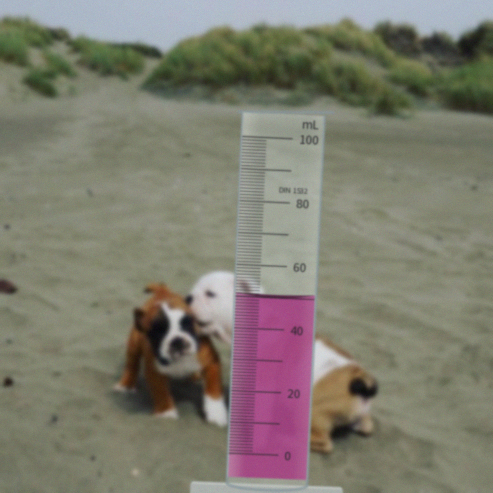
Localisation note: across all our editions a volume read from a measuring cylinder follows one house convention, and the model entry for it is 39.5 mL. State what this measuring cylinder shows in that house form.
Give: 50 mL
